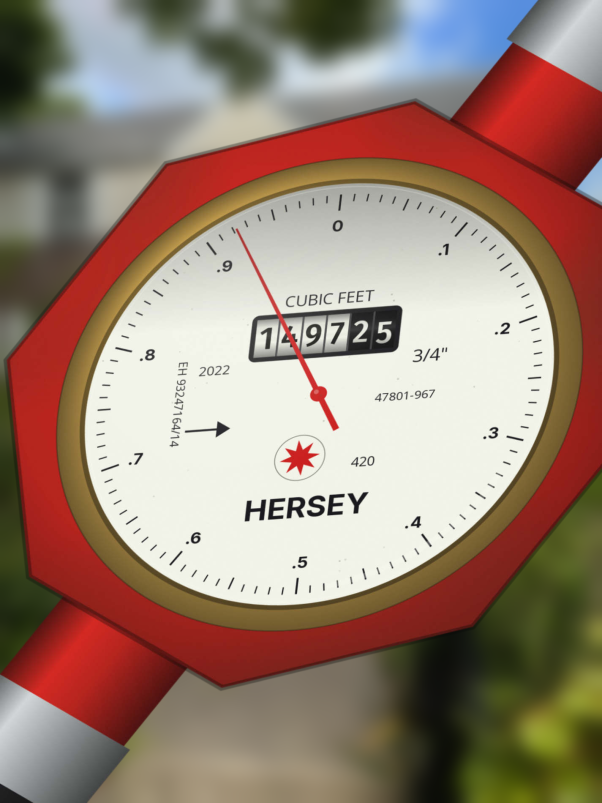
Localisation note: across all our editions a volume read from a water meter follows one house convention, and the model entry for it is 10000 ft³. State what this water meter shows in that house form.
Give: 149724.92 ft³
